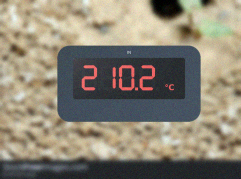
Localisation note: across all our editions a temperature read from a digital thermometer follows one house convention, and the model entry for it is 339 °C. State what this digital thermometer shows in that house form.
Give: 210.2 °C
